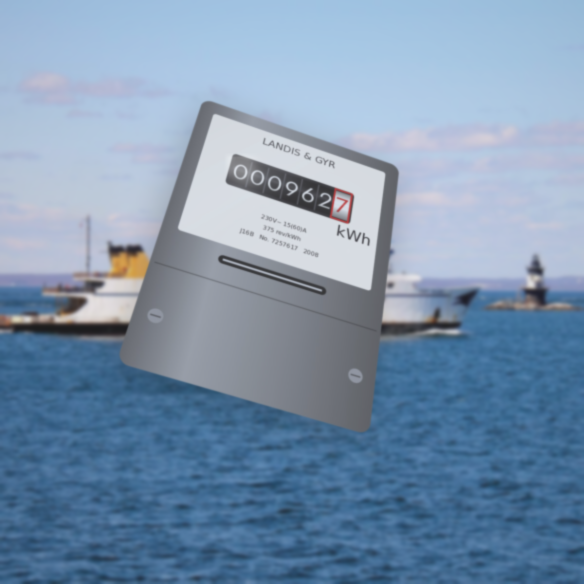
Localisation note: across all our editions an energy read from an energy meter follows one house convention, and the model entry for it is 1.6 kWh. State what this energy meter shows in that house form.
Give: 962.7 kWh
